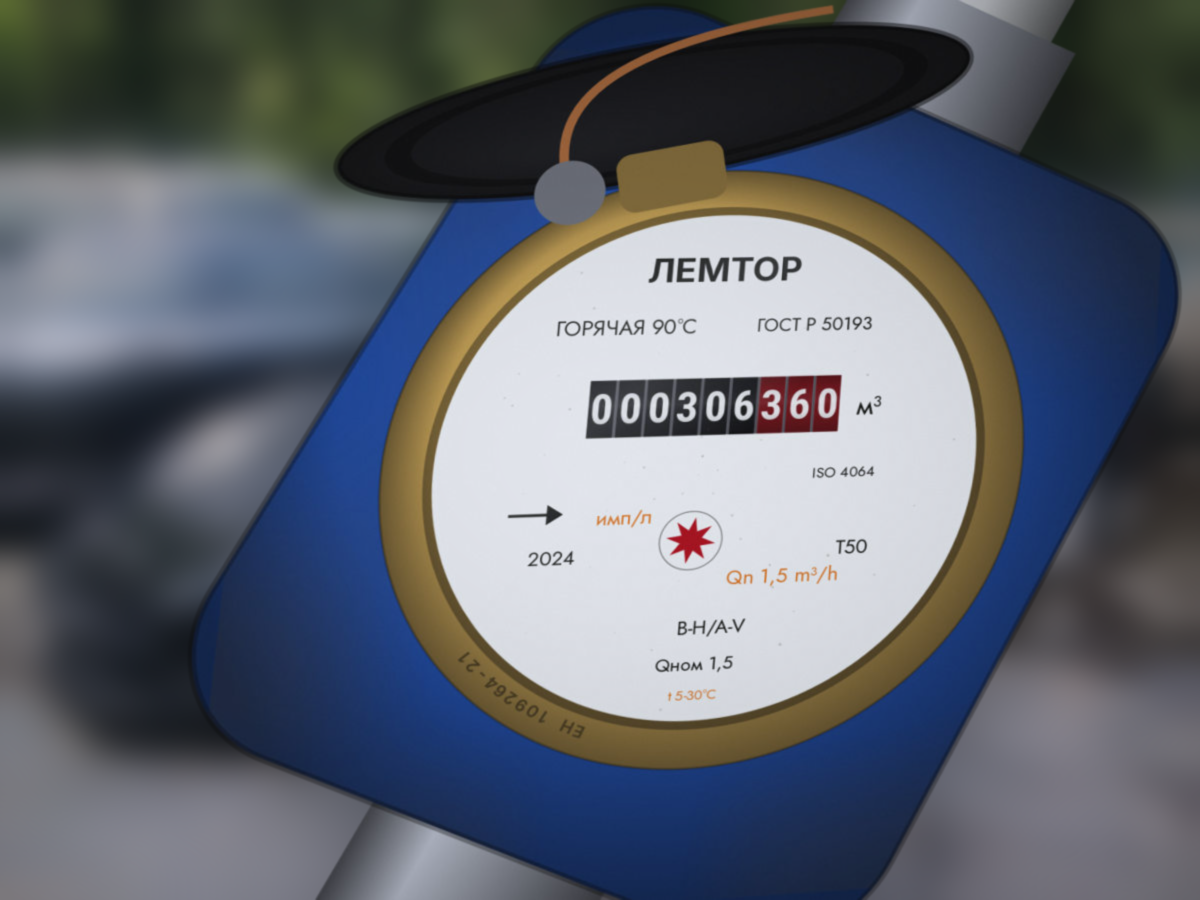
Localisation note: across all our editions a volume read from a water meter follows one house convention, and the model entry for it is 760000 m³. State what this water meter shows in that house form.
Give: 306.360 m³
